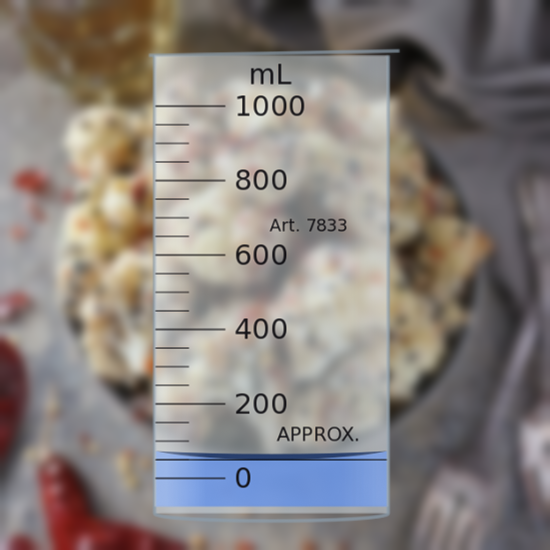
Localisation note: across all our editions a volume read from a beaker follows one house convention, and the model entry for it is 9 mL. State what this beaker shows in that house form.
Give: 50 mL
